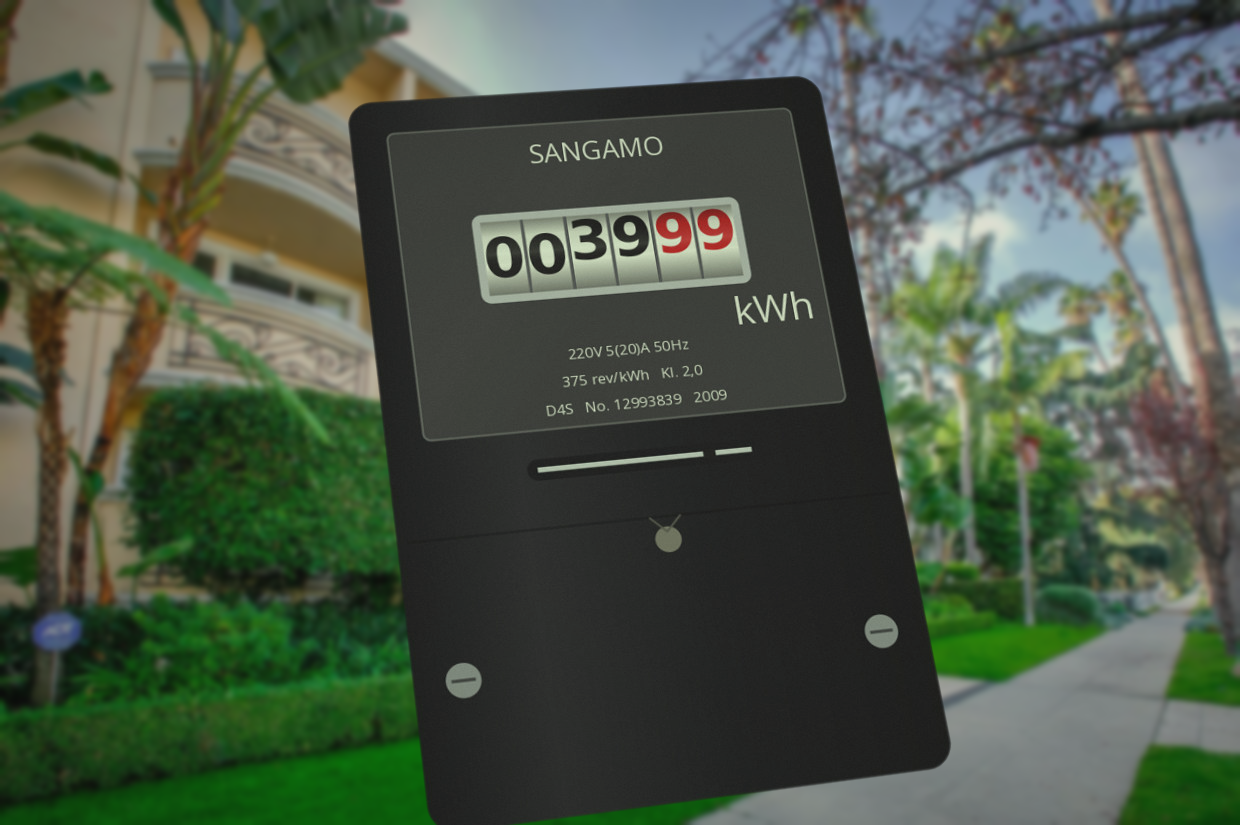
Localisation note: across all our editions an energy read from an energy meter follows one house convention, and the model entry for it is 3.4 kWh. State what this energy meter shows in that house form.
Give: 39.99 kWh
